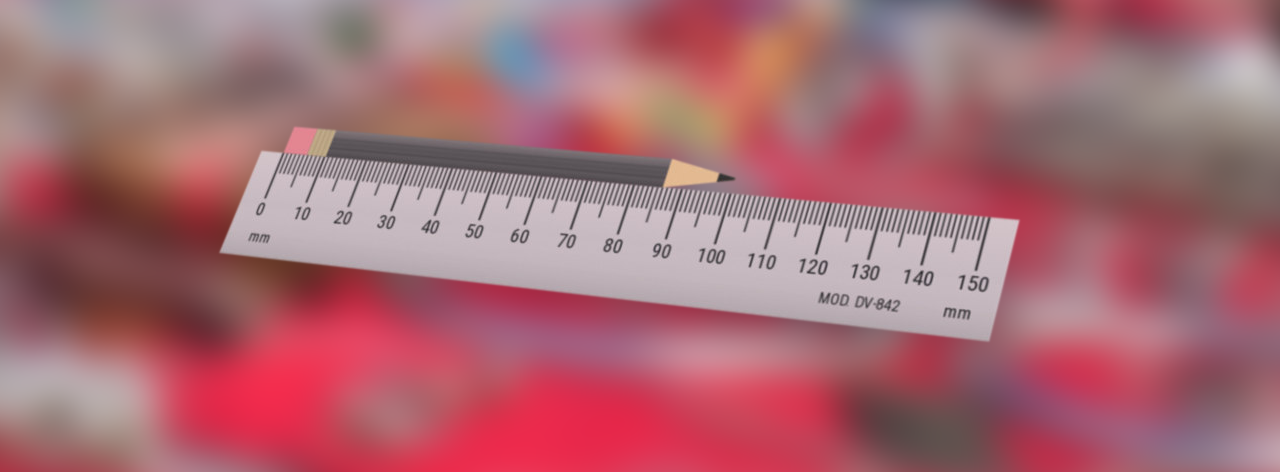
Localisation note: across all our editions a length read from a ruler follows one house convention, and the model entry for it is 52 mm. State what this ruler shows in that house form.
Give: 100 mm
